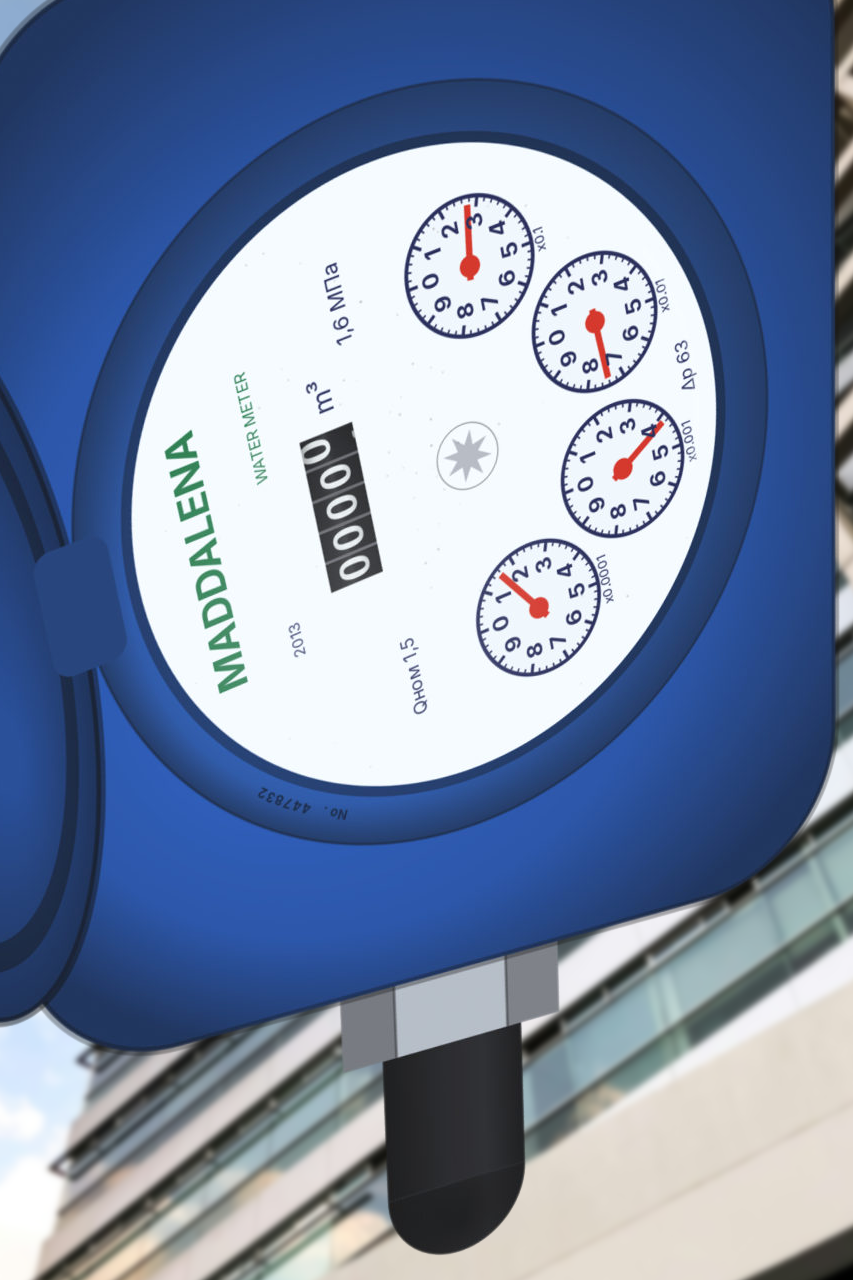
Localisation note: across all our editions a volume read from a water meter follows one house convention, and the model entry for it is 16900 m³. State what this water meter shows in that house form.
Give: 0.2741 m³
